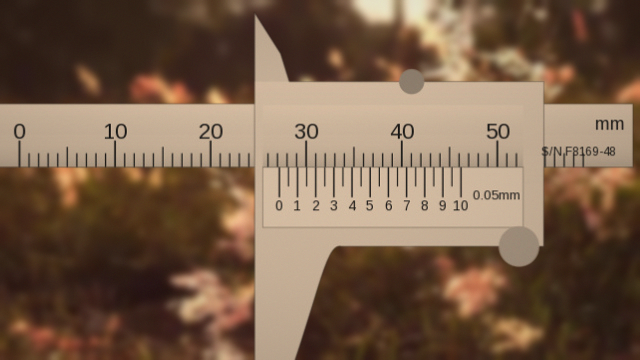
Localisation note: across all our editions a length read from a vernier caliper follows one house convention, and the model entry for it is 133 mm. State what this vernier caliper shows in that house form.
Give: 27.2 mm
